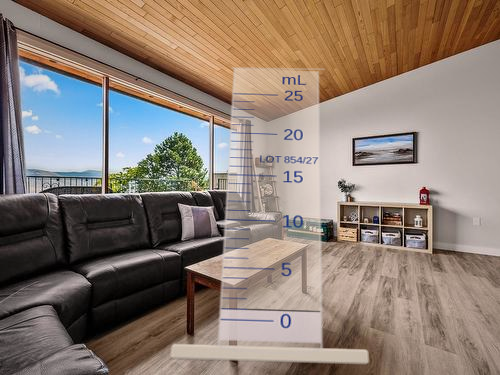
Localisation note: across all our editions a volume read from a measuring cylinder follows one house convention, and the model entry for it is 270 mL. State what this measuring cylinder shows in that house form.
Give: 1 mL
